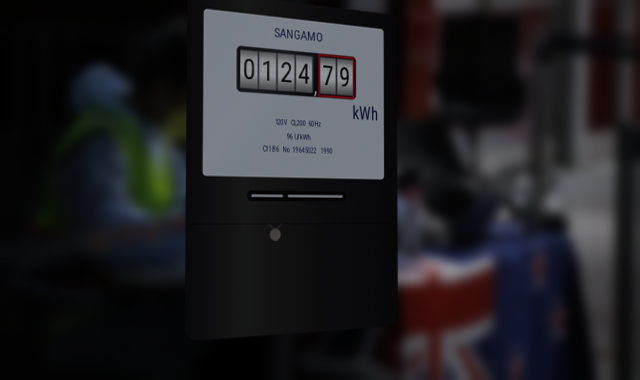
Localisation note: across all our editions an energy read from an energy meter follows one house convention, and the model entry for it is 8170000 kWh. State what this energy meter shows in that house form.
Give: 124.79 kWh
